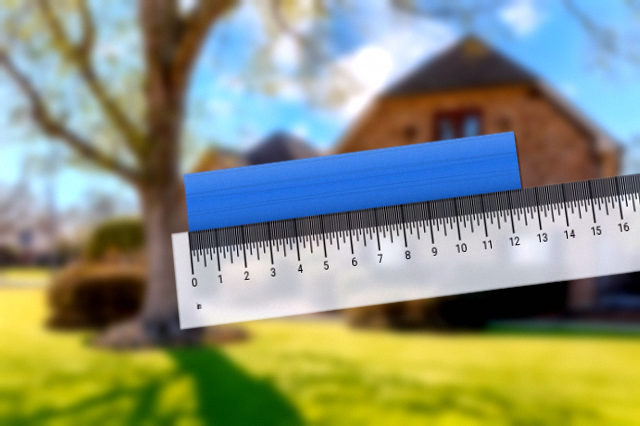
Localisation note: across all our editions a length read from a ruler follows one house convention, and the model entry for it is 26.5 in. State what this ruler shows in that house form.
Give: 12.5 in
